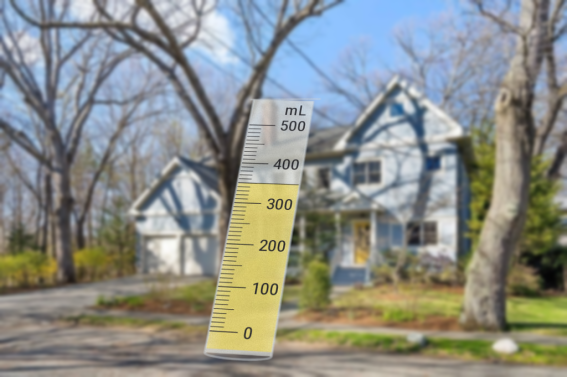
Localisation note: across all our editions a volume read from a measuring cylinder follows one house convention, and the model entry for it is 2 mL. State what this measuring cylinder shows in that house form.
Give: 350 mL
